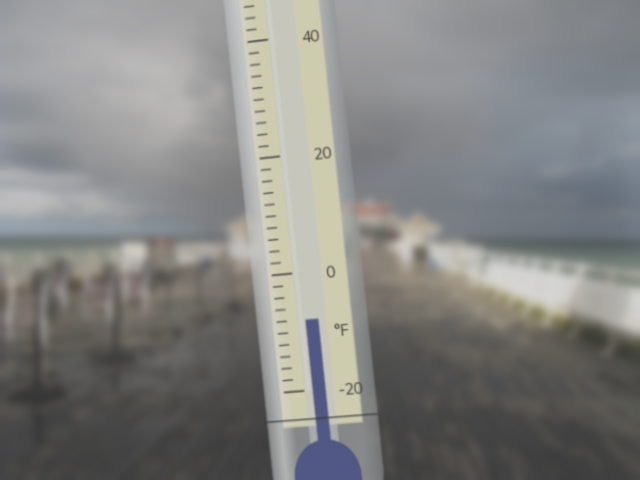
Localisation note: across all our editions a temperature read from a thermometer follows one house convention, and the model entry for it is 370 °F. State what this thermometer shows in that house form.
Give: -8 °F
